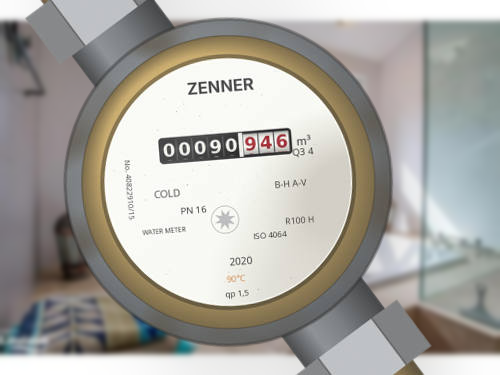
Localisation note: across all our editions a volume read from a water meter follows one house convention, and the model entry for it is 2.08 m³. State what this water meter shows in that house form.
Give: 90.946 m³
